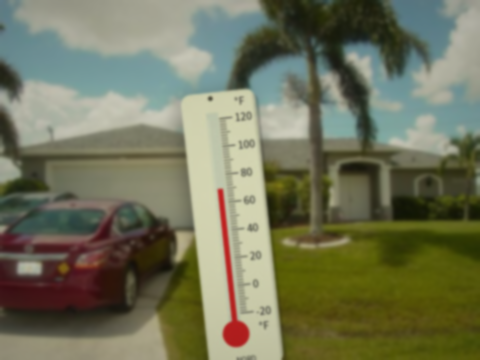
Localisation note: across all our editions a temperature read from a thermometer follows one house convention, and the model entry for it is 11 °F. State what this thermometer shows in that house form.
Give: 70 °F
